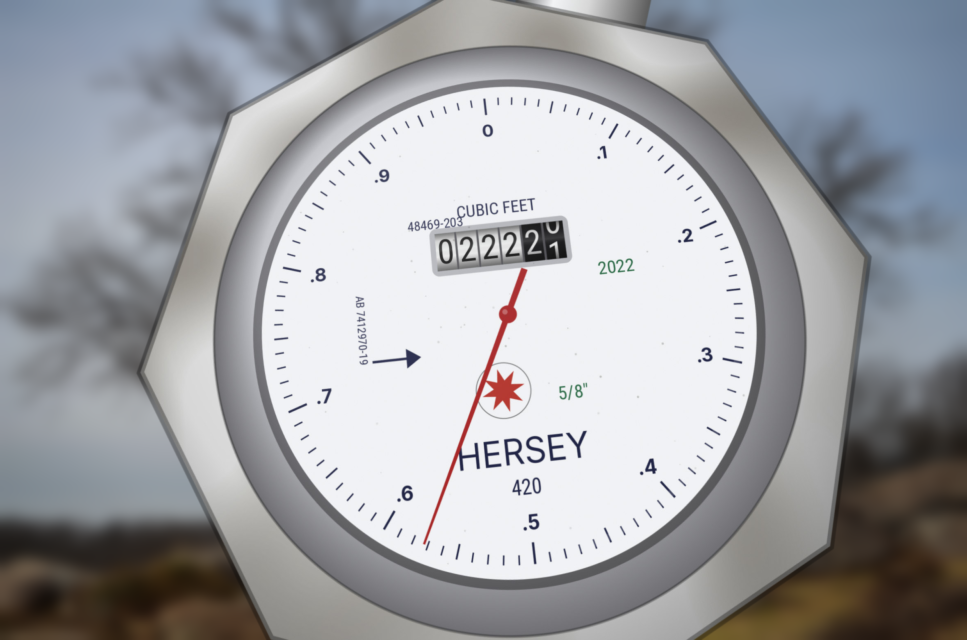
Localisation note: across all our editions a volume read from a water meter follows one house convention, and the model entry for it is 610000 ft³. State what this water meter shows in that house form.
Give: 22220.57 ft³
